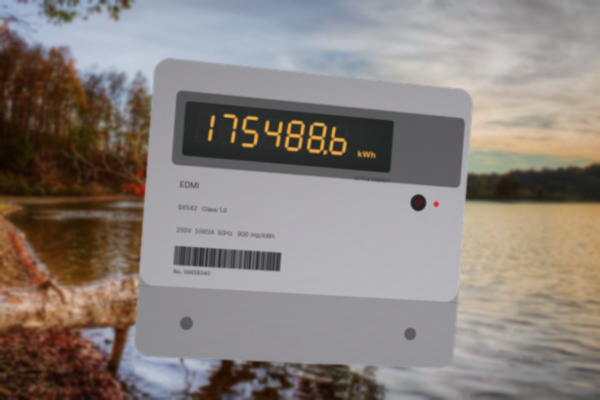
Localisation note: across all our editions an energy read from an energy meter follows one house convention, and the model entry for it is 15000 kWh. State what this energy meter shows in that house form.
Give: 175488.6 kWh
